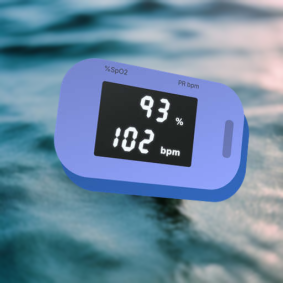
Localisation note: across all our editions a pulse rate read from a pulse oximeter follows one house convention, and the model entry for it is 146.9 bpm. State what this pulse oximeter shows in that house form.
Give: 102 bpm
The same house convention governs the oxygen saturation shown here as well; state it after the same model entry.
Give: 93 %
